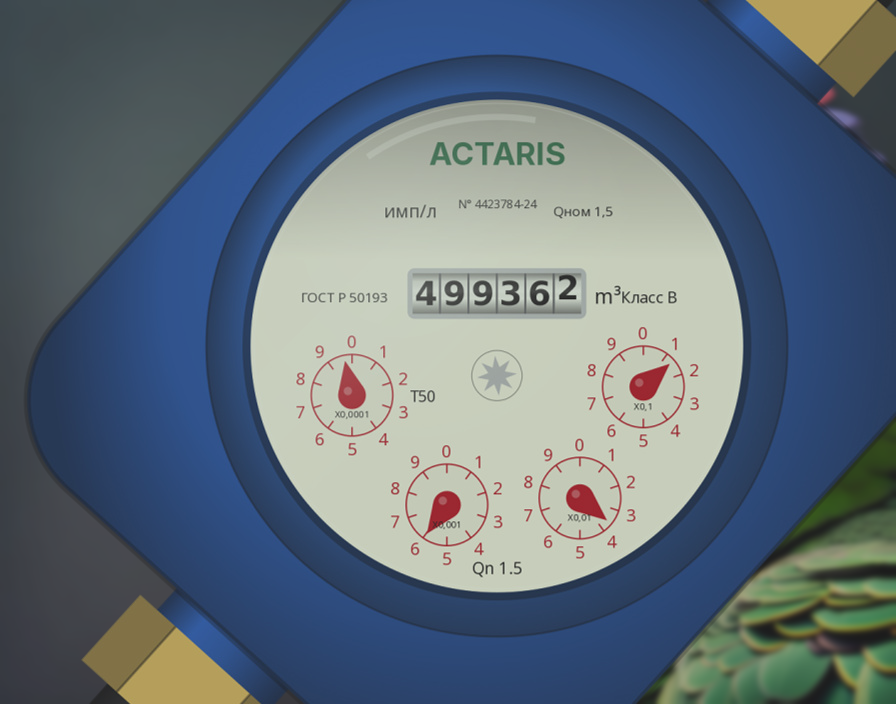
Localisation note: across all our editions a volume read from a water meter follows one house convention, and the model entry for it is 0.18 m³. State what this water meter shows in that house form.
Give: 499362.1359 m³
